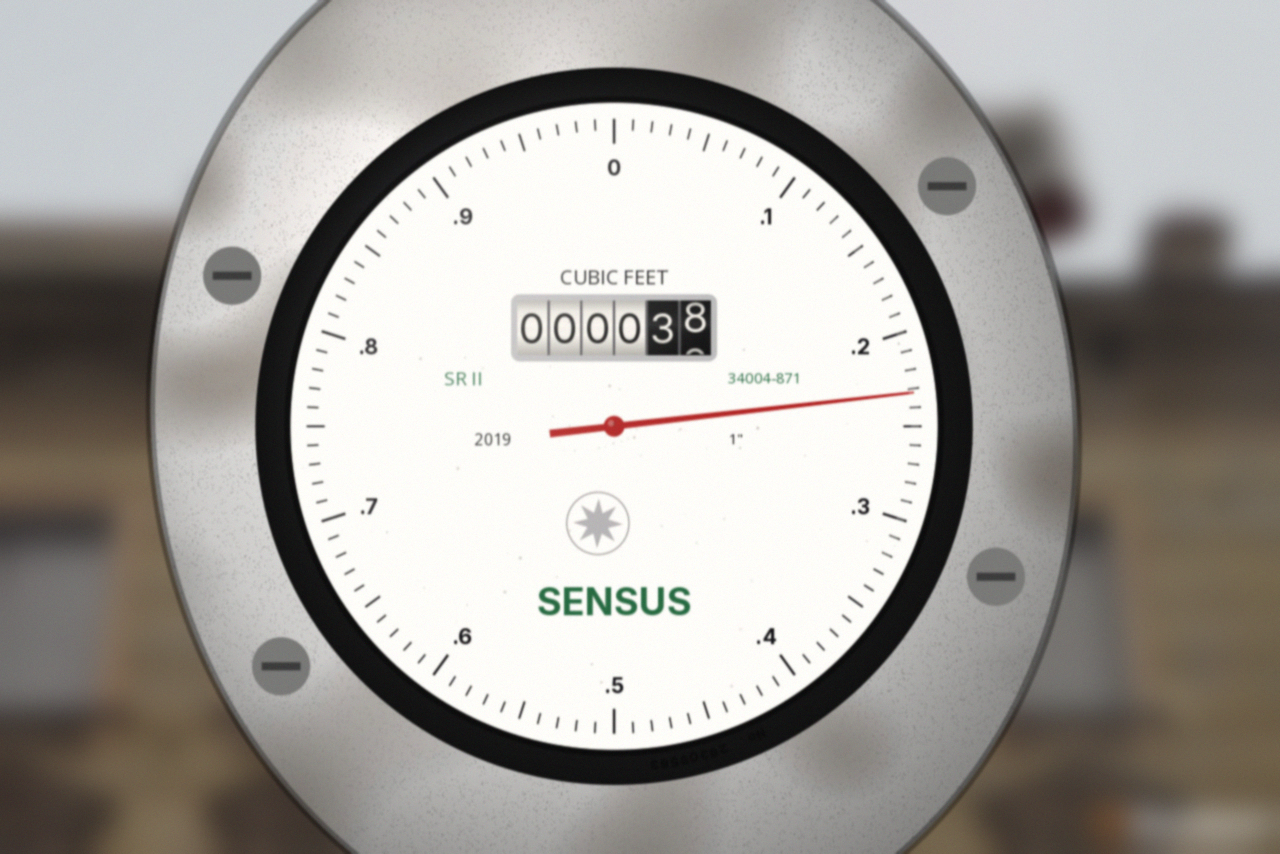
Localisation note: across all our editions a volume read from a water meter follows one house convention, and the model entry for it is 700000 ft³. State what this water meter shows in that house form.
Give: 38.23 ft³
